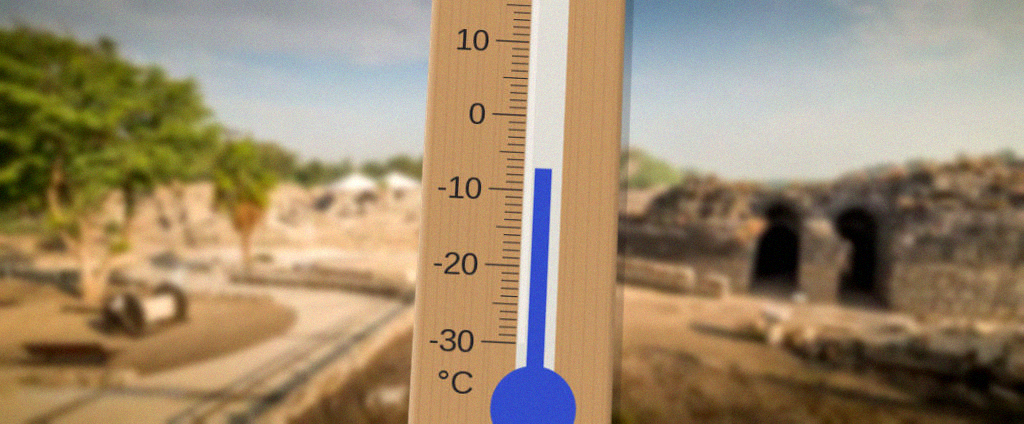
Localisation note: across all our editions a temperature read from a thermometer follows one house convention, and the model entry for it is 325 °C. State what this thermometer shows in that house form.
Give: -7 °C
